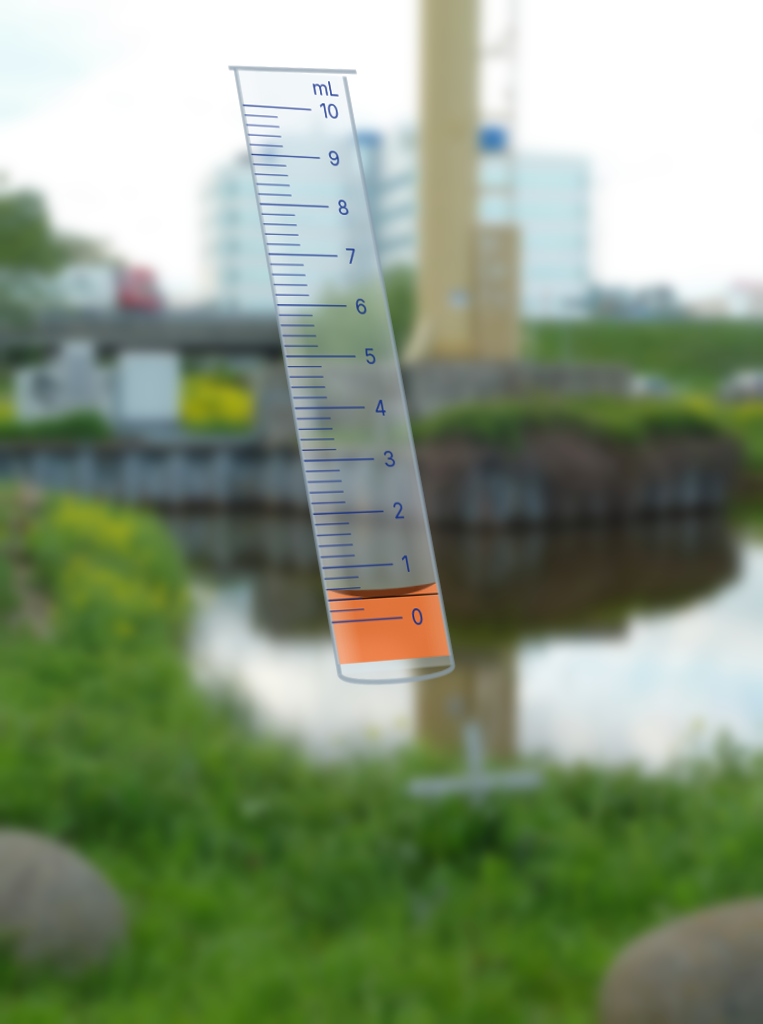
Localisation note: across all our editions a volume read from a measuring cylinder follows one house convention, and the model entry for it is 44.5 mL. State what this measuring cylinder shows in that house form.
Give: 0.4 mL
